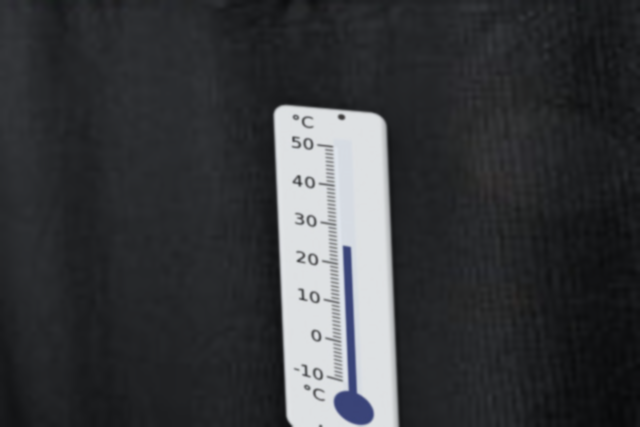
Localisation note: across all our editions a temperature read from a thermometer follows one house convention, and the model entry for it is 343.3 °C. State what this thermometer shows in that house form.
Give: 25 °C
